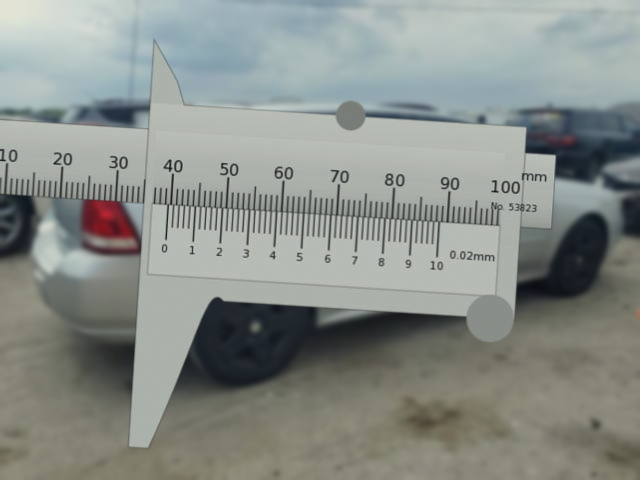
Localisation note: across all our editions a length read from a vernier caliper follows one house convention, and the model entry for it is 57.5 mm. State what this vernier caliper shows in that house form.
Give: 39.5 mm
